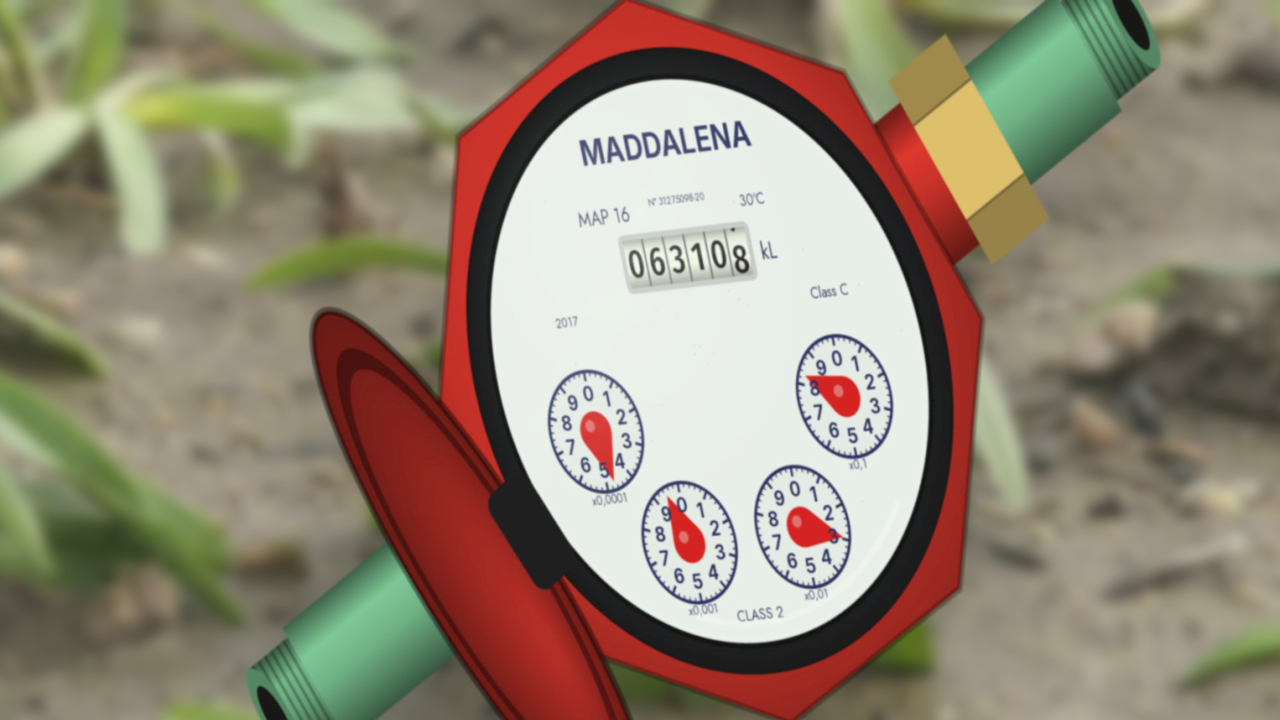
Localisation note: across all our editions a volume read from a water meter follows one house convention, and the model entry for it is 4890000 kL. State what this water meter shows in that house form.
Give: 63107.8294 kL
